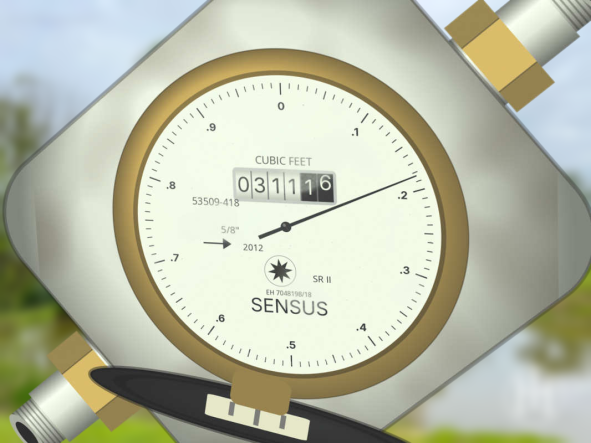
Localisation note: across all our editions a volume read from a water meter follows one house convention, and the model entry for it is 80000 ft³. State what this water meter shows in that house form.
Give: 31116.18 ft³
